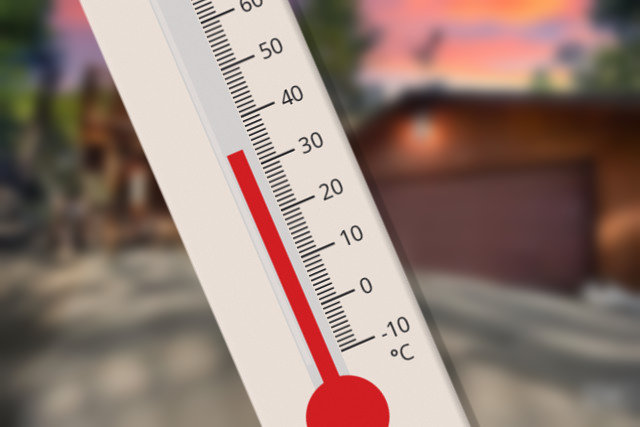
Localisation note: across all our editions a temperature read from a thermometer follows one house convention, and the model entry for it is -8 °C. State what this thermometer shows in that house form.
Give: 34 °C
